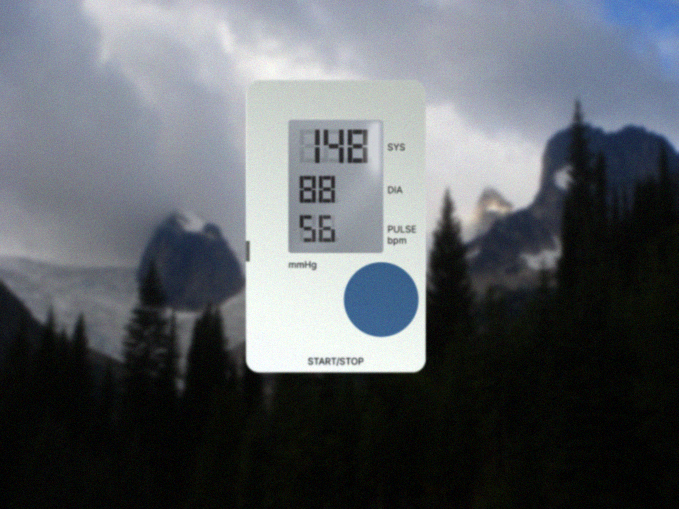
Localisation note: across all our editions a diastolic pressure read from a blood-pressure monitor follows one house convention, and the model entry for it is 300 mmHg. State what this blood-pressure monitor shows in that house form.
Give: 88 mmHg
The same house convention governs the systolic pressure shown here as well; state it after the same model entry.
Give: 148 mmHg
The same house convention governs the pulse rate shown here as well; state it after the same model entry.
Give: 56 bpm
